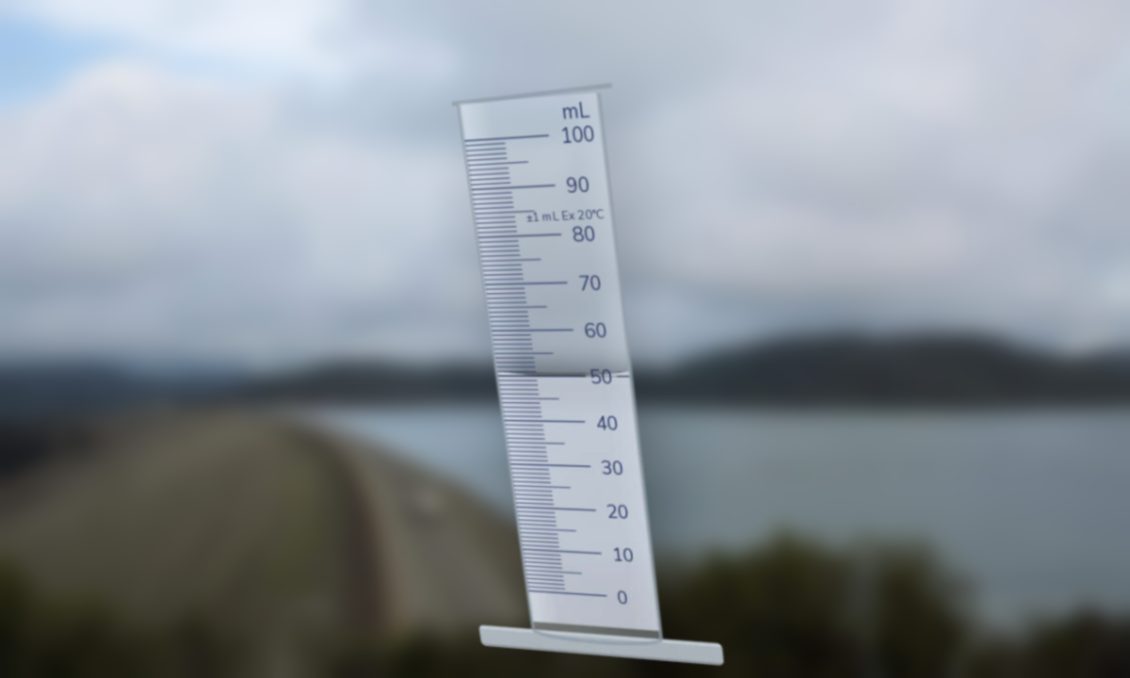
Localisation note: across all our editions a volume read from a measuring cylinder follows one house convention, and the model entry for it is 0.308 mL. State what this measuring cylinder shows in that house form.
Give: 50 mL
